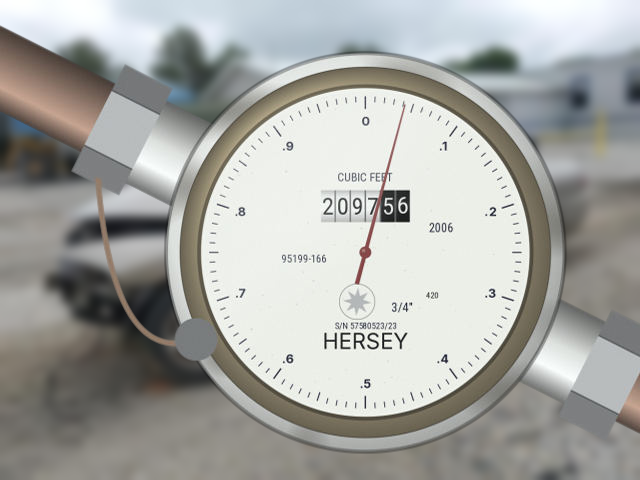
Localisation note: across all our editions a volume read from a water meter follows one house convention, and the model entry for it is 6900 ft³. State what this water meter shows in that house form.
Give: 209756.04 ft³
